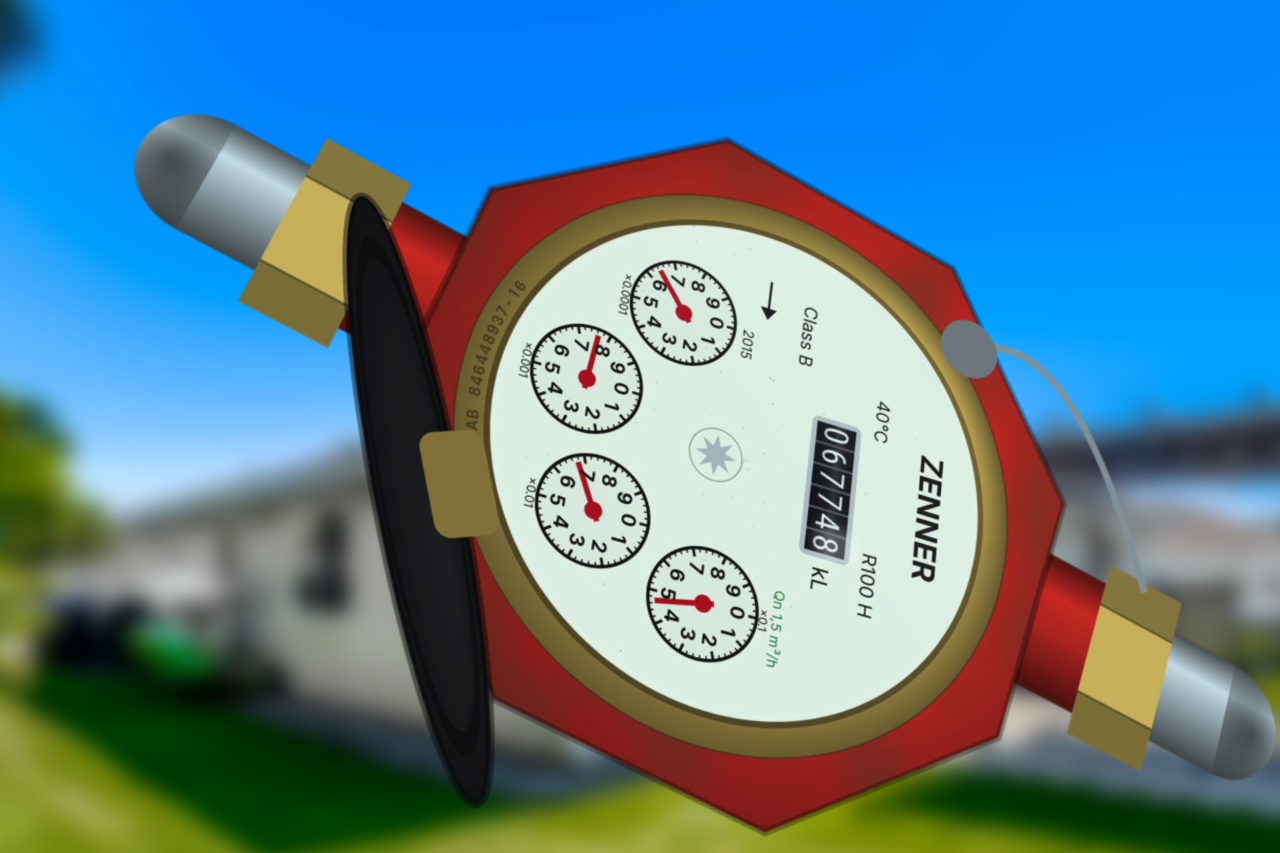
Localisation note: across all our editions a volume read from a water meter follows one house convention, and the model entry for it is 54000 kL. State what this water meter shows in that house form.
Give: 67748.4676 kL
